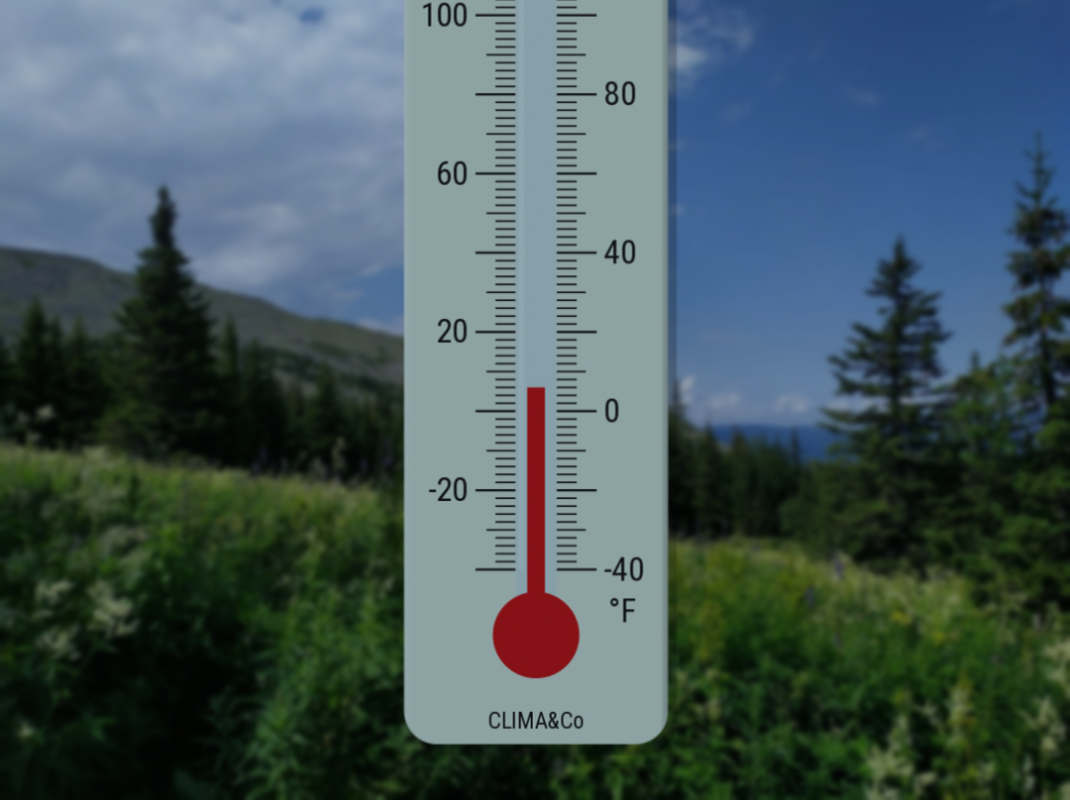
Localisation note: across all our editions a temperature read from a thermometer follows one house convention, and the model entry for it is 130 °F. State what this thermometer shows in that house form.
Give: 6 °F
